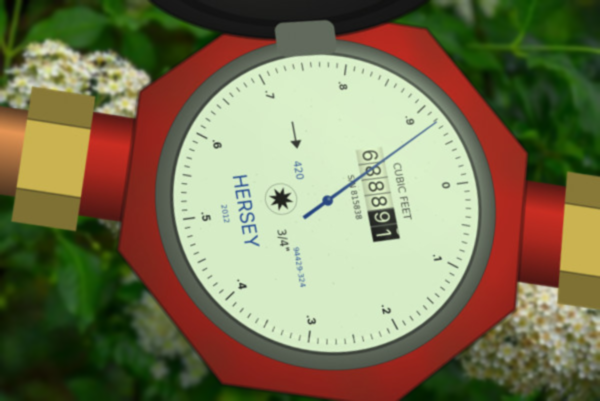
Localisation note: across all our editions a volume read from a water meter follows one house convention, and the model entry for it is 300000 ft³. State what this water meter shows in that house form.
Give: 688890.92 ft³
